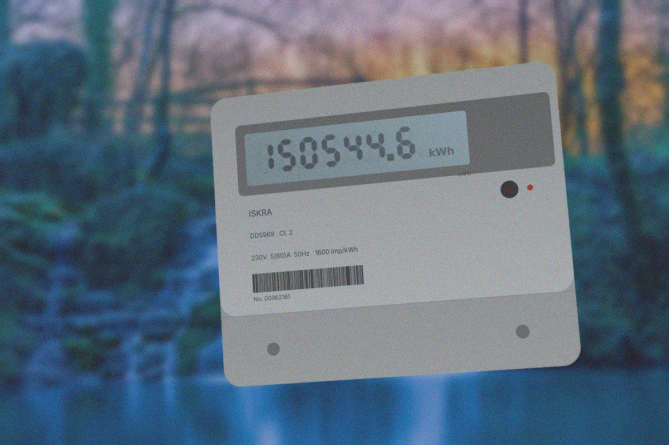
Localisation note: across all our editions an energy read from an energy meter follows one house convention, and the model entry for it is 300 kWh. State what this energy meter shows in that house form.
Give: 150544.6 kWh
